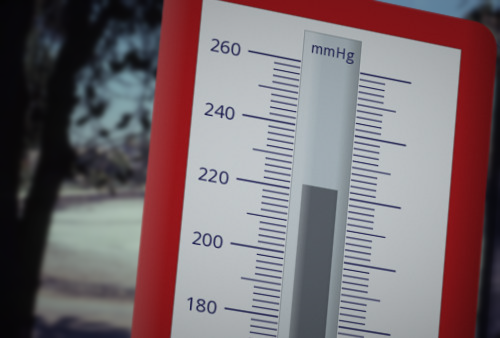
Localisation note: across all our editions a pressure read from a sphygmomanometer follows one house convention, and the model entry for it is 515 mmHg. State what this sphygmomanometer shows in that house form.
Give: 222 mmHg
